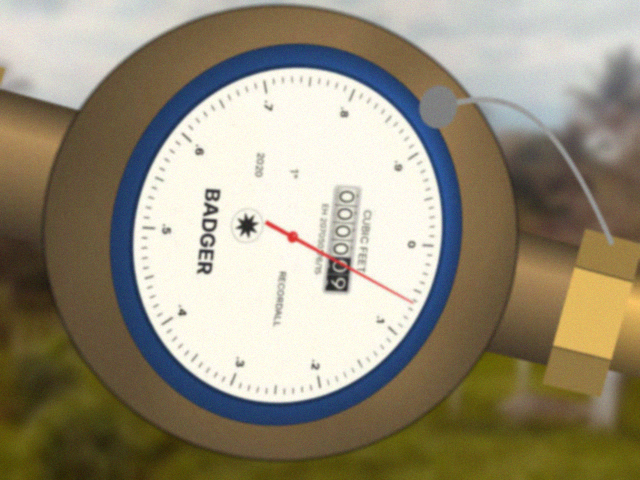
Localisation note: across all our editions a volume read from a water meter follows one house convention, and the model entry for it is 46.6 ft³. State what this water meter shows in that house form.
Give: 9.06 ft³
